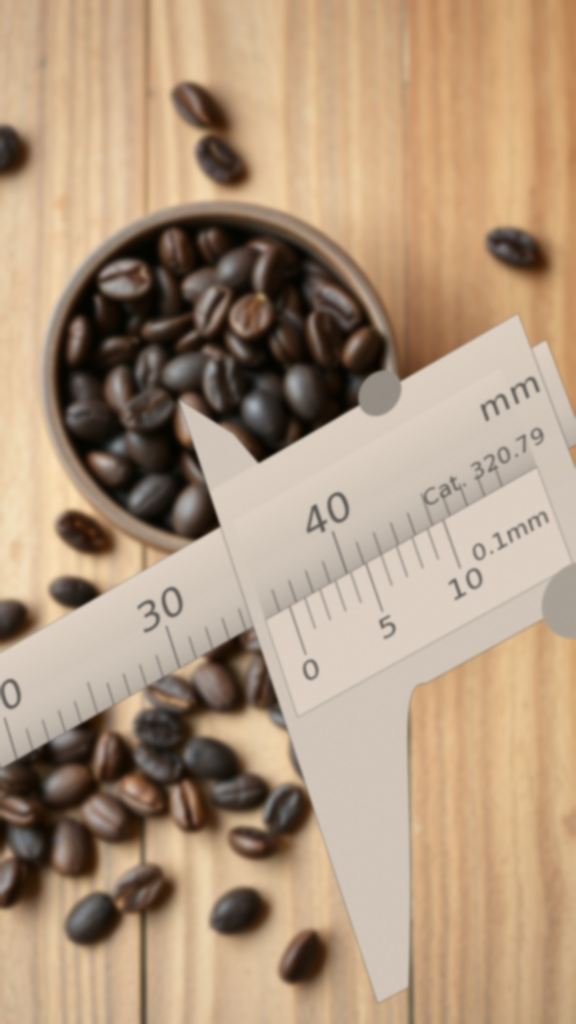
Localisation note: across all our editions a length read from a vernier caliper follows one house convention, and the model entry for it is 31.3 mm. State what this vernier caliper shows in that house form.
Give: 36.6 mm
